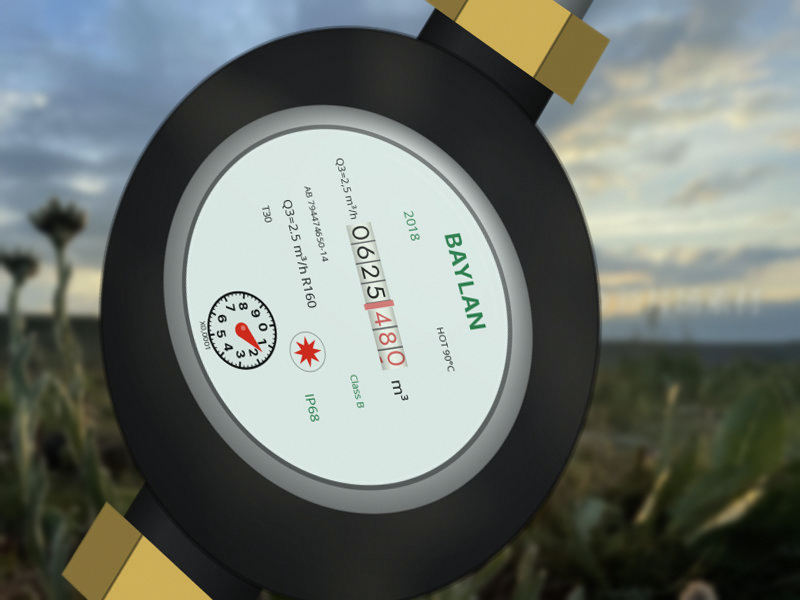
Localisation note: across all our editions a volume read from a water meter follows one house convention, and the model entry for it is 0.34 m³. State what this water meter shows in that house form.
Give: 625.4801 m³
